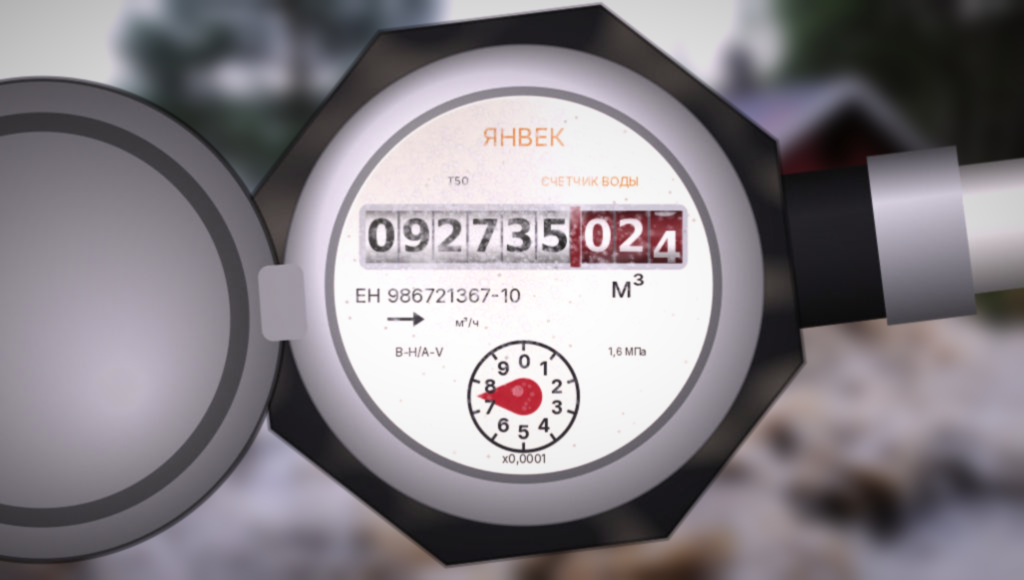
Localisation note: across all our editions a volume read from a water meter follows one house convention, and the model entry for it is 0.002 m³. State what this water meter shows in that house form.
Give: 92735.0237 m³
